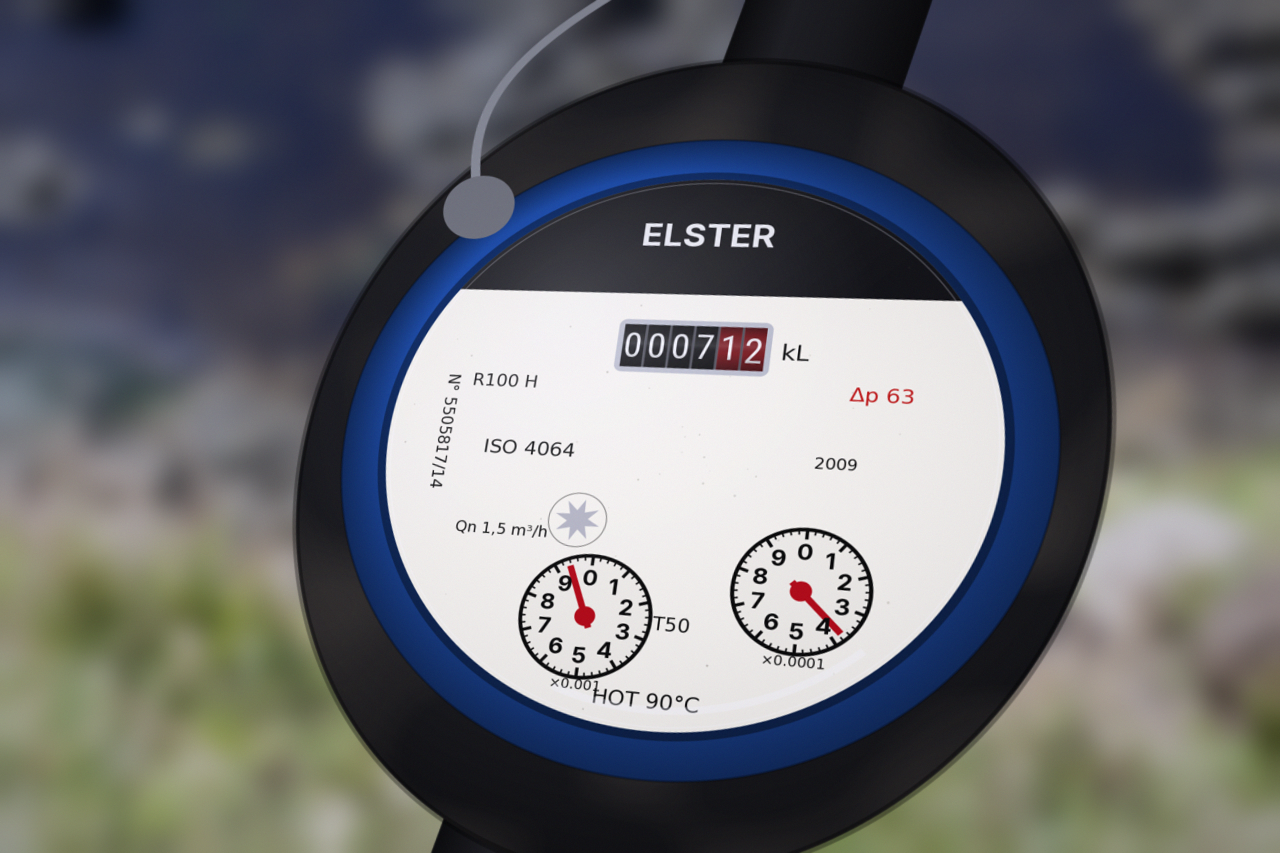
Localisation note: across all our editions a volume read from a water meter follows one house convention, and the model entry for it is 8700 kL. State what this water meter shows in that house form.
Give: 7.1193 kL
